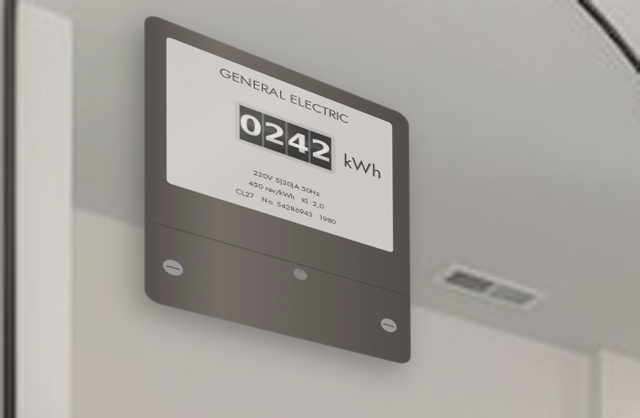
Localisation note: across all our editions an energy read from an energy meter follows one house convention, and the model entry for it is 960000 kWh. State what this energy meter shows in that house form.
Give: 242 kWh
